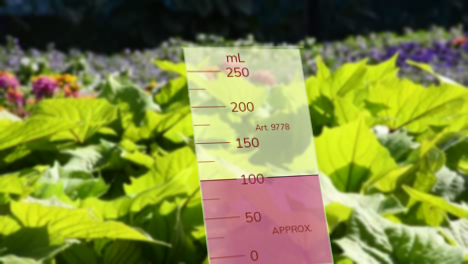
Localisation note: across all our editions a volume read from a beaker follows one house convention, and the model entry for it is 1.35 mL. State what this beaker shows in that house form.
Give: 100 mL
